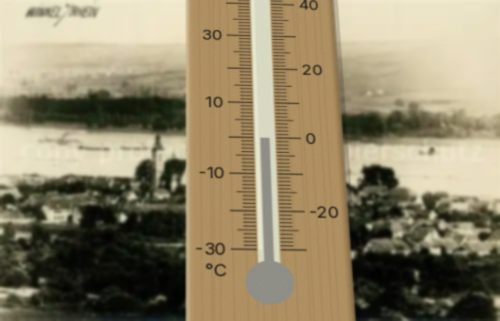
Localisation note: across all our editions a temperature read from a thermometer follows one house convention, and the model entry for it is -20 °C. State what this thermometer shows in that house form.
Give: 0 °C
